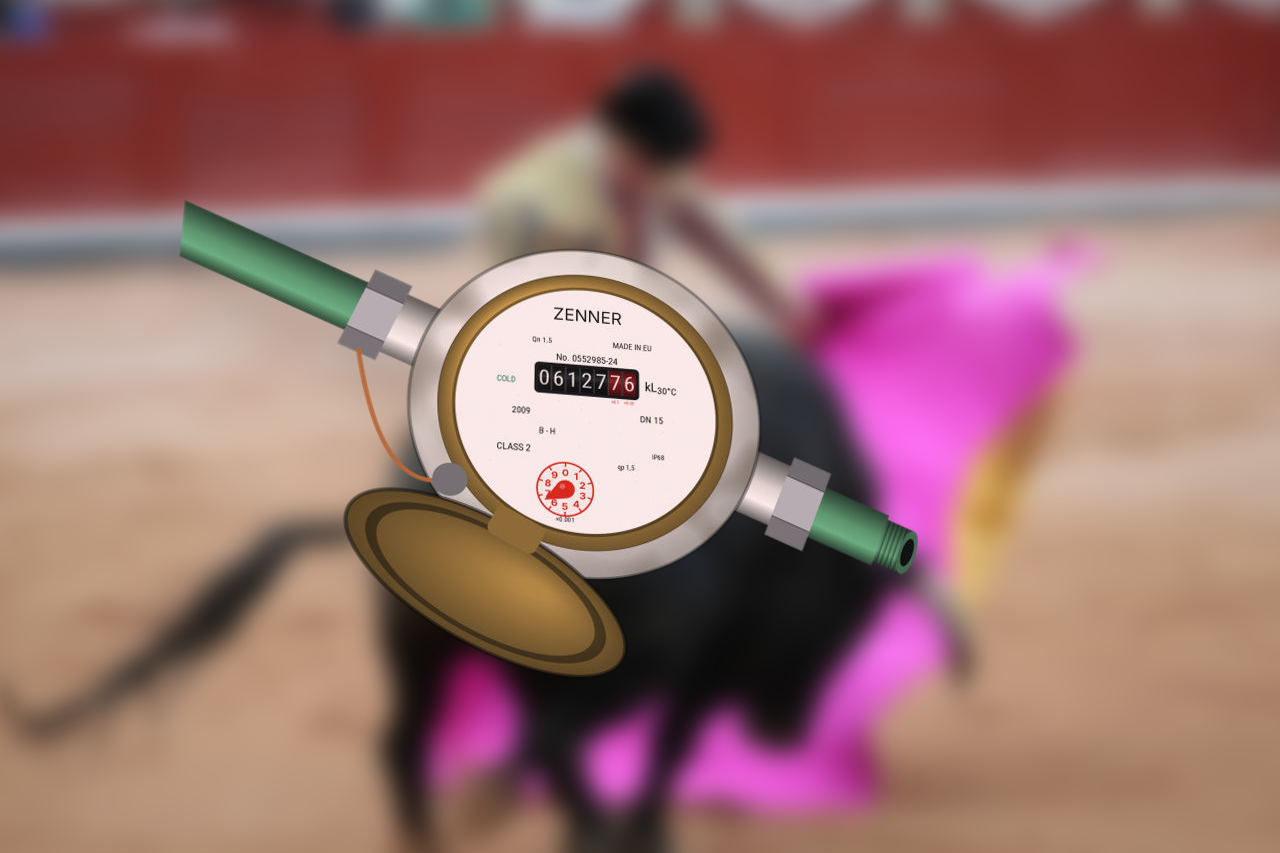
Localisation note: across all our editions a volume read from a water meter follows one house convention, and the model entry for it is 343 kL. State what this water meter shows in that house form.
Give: 6127.766 kL
